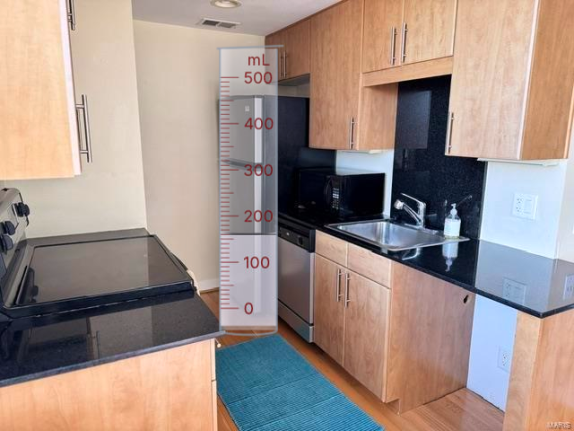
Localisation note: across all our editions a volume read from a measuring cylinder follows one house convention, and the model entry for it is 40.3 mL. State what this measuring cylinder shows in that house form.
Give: 160 mL
